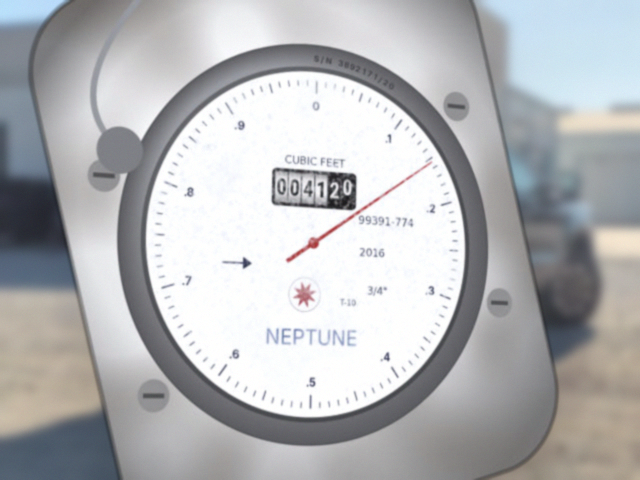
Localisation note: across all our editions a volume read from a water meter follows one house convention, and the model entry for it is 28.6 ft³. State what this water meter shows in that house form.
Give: 4120.15 ft³
